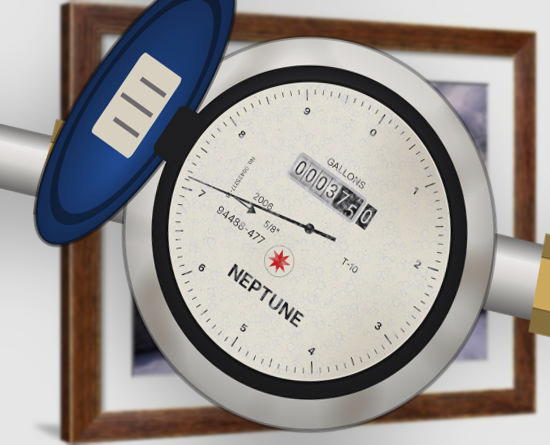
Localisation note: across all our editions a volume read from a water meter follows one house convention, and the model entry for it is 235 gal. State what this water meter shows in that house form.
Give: 3747.1 gal
